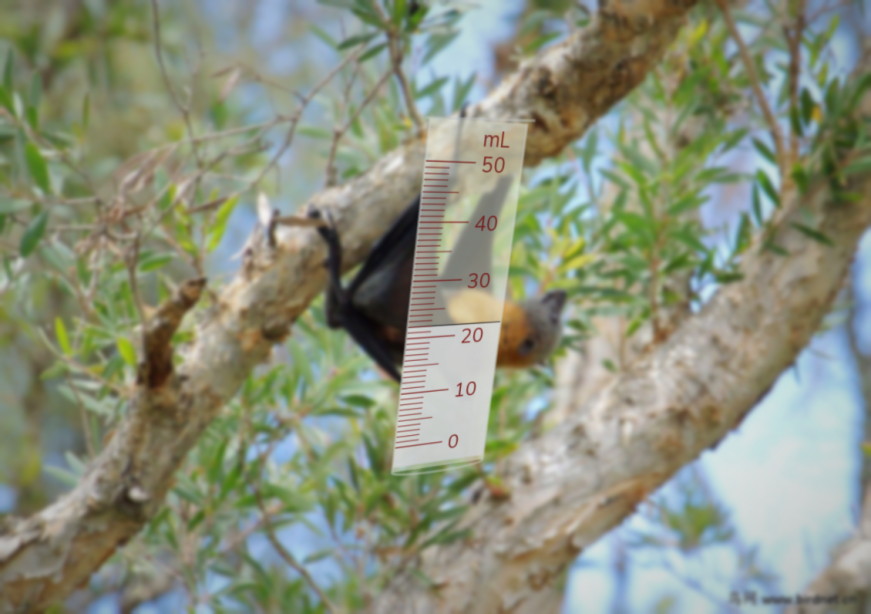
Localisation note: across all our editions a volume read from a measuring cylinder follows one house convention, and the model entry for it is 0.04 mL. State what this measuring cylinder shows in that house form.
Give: 22 mL
